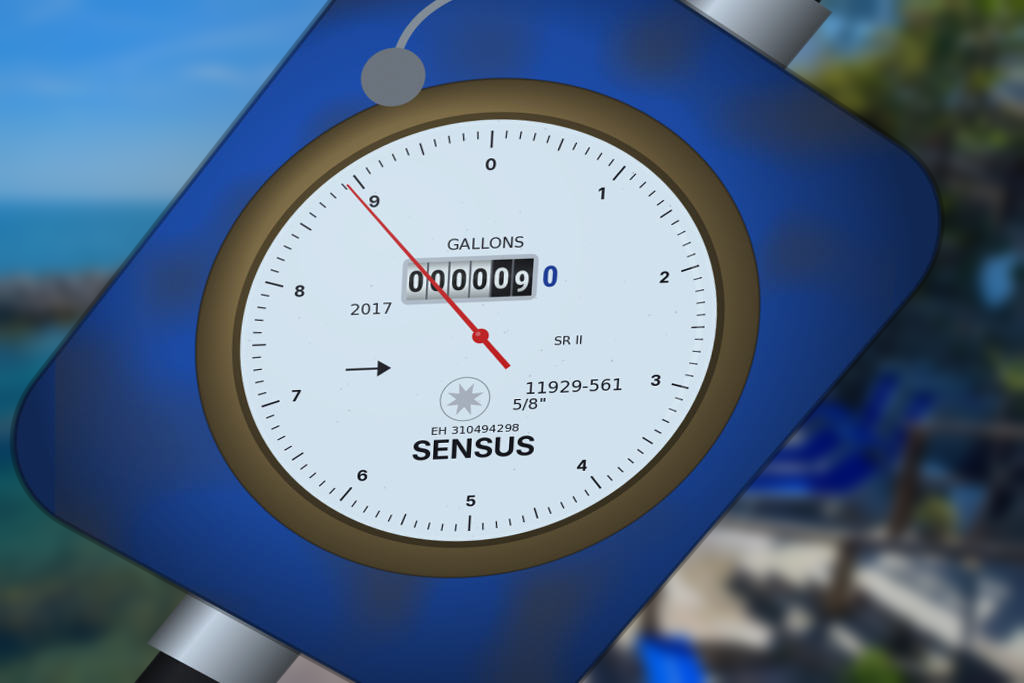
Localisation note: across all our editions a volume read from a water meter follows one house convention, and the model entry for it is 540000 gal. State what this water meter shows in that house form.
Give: 88.9 gal
